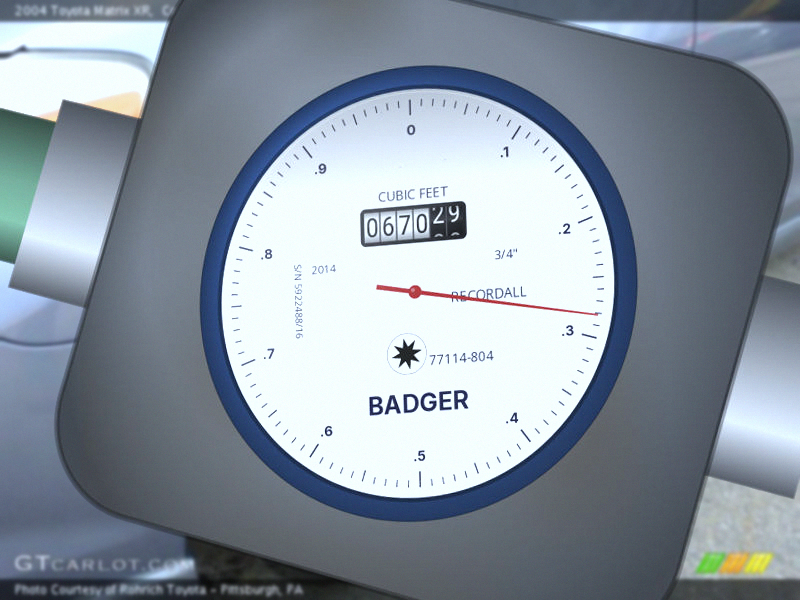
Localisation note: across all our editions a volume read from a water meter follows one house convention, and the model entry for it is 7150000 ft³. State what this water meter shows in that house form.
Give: 67029.28 ft³
